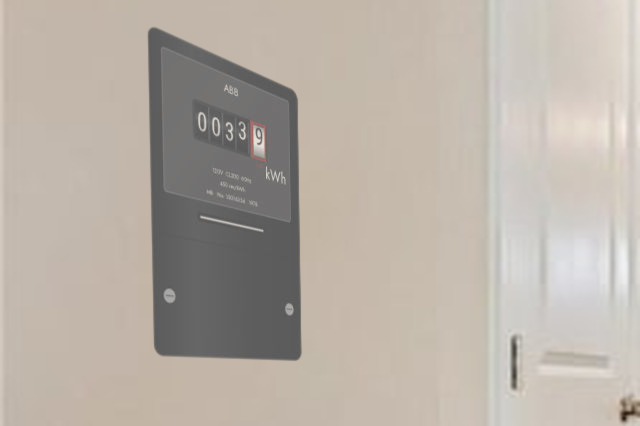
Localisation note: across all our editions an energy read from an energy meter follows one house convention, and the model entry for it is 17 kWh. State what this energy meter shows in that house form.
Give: 33.9 kWh
